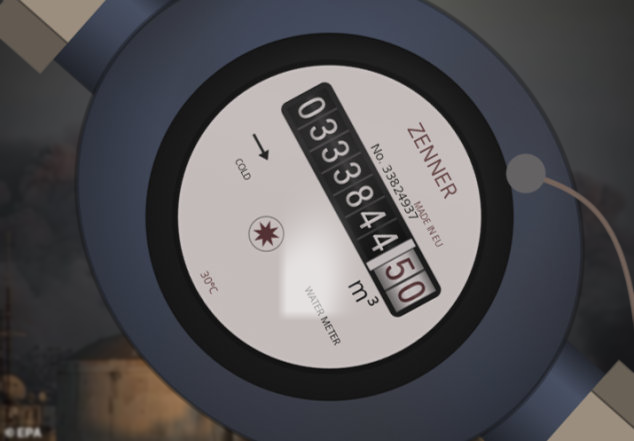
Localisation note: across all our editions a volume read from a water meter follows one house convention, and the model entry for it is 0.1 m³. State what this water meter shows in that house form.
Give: 333844.50 m³
